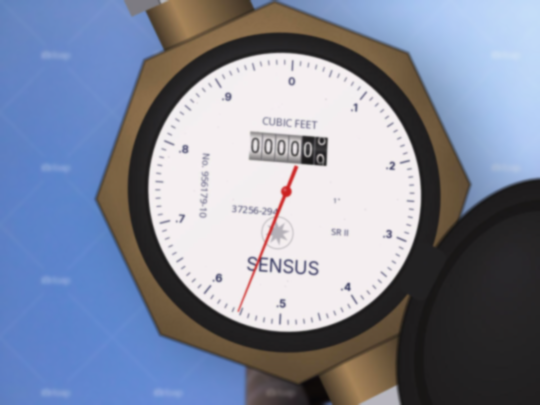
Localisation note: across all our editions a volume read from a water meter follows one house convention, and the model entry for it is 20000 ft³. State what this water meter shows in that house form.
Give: 8.55 ft³
